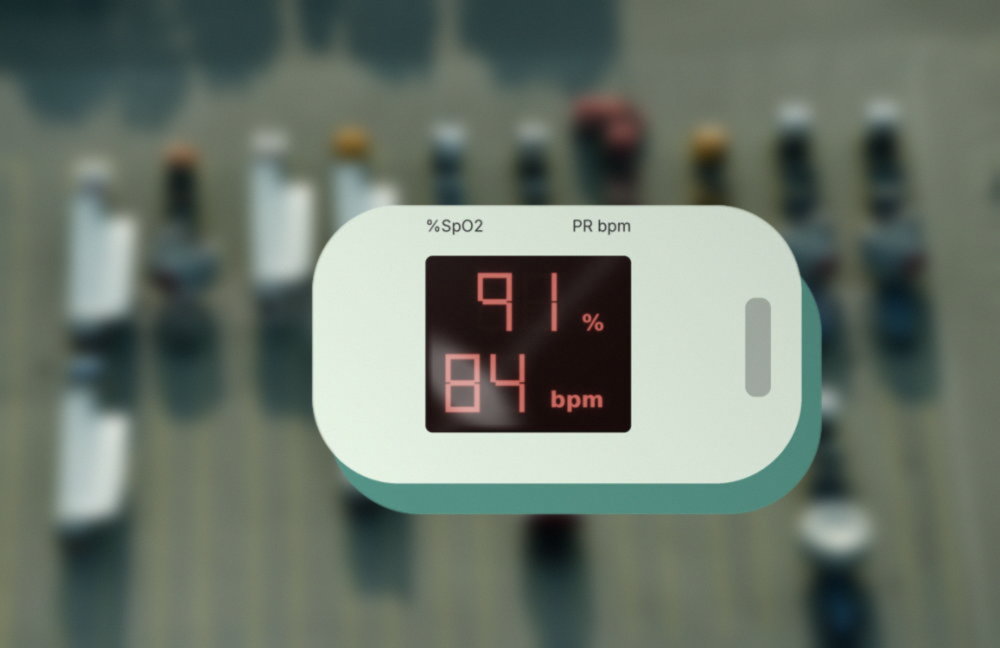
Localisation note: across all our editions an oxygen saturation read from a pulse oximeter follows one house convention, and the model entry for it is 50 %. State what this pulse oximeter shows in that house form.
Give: 91 %
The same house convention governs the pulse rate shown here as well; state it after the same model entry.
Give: 84 bpm
